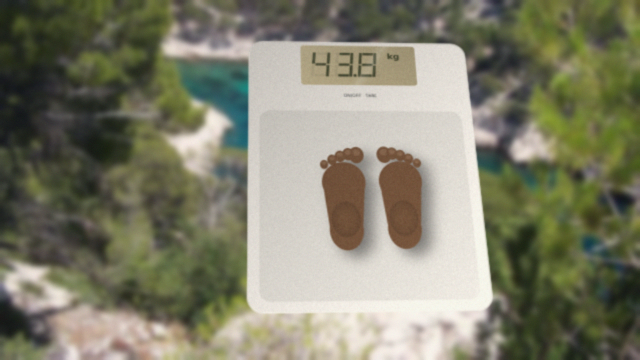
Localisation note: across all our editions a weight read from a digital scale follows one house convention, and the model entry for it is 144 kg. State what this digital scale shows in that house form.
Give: 43.8 kg
